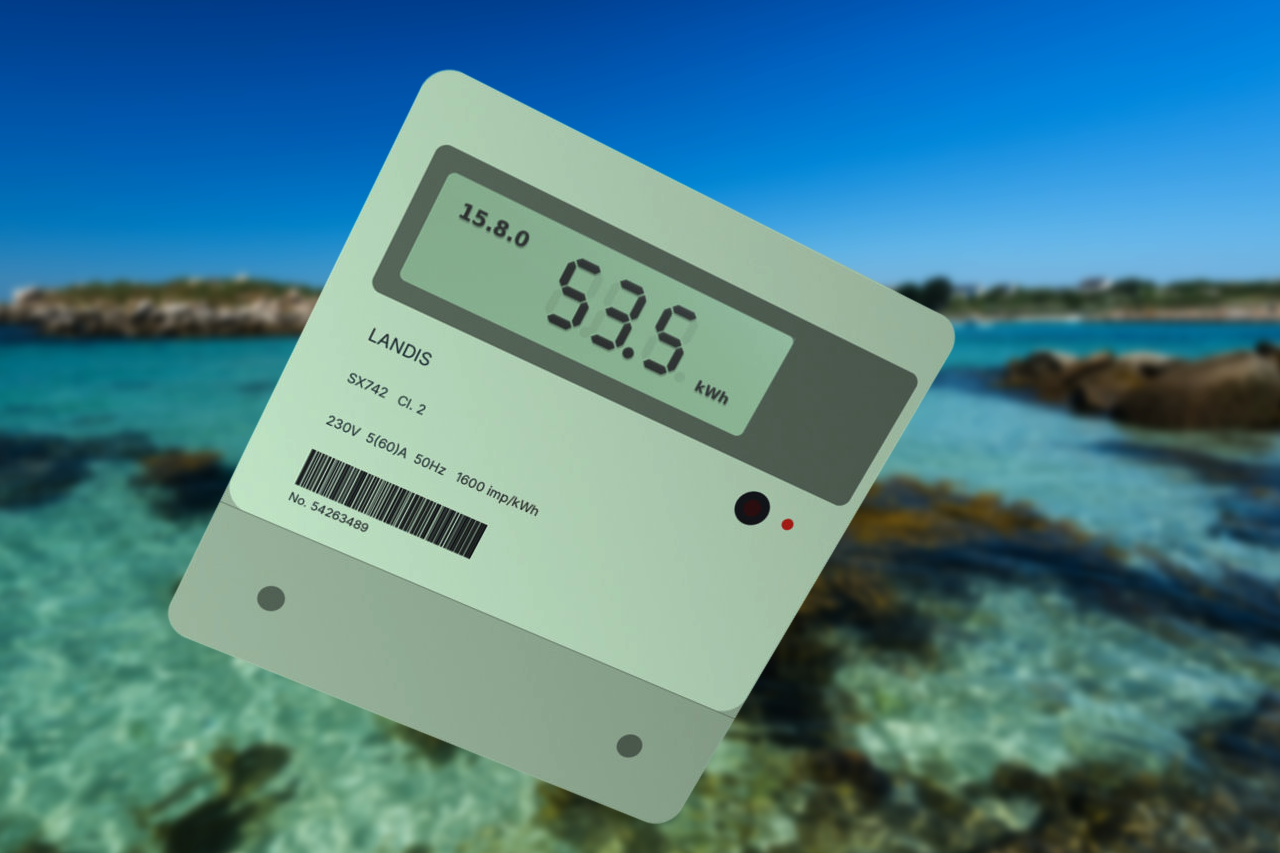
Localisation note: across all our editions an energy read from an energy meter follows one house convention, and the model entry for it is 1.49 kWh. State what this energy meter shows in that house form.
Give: 53.5 kWh
